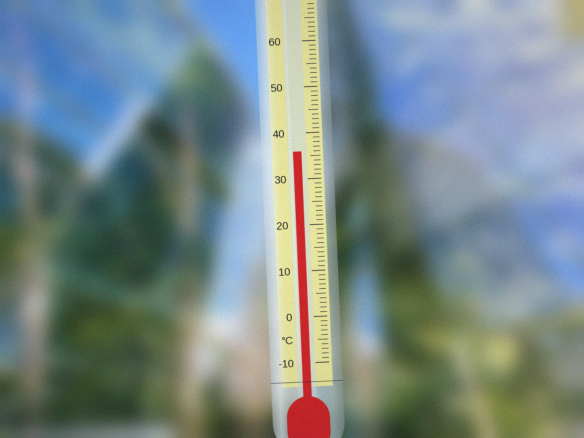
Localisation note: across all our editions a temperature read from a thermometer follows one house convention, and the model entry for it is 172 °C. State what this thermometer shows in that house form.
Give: 36 °C
